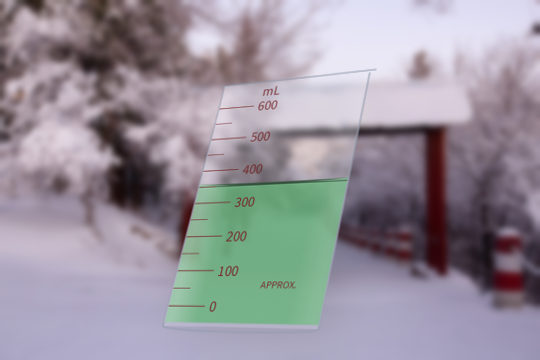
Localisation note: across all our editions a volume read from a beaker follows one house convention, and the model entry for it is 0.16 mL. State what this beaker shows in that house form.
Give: 350 mL
